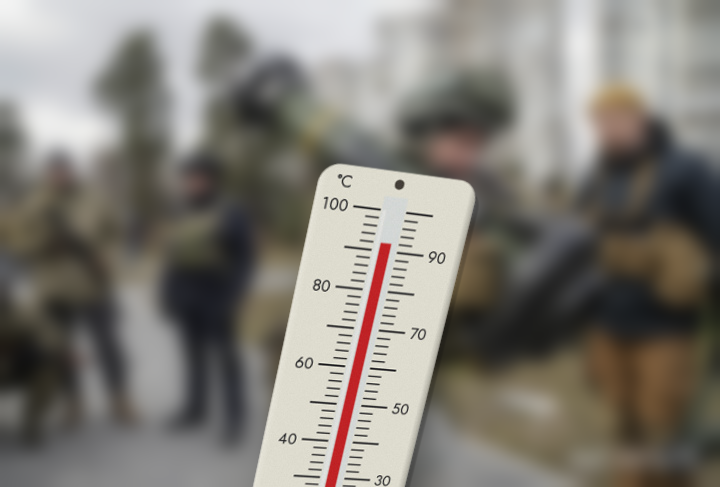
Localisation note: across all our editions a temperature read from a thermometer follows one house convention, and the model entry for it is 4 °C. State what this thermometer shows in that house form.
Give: 92 °C
